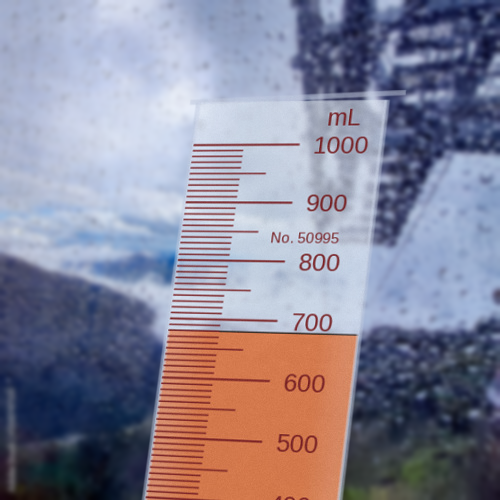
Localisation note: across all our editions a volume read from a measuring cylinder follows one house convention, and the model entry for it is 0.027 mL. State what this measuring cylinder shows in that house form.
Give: 680 mL
